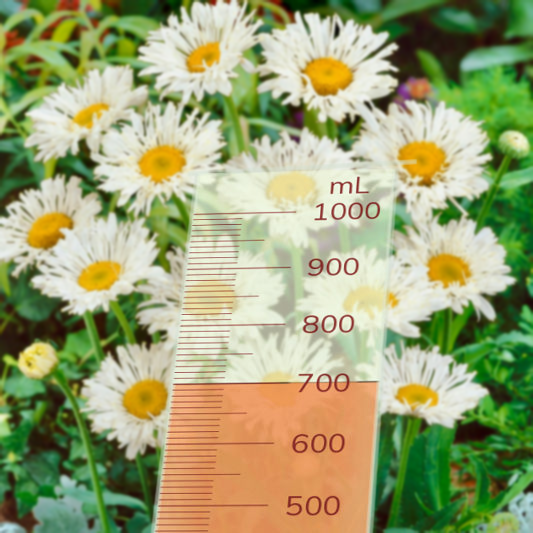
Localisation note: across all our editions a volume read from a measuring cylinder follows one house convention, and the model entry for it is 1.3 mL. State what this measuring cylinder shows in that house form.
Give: 700 mL
